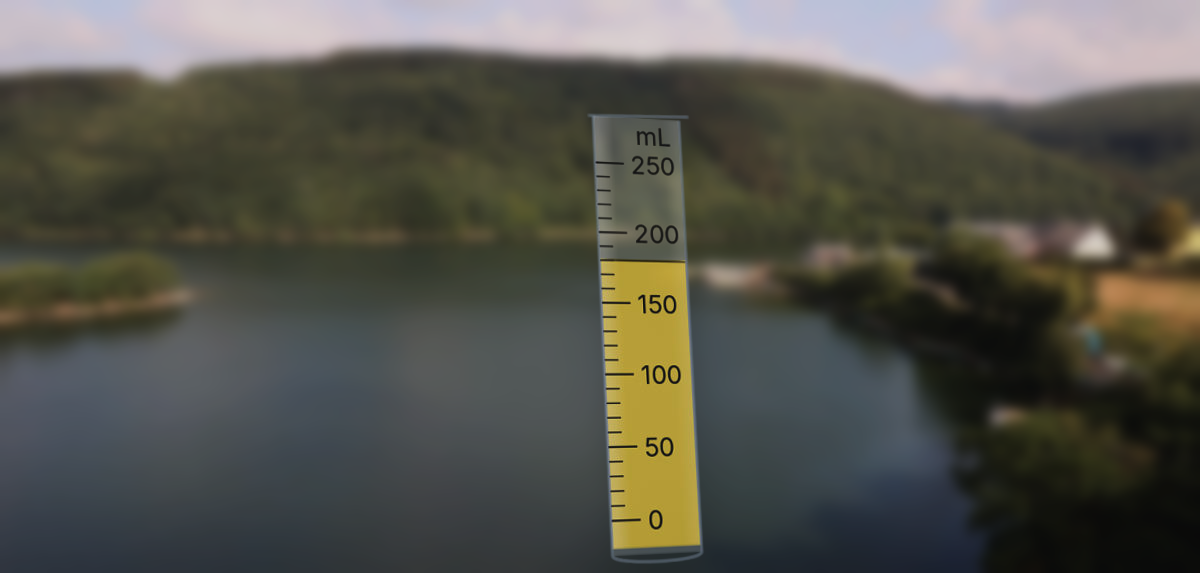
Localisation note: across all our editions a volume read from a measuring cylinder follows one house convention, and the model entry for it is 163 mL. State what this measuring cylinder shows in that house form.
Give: 180 mL
